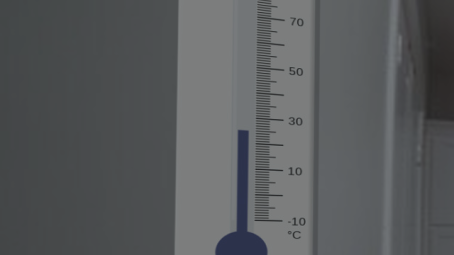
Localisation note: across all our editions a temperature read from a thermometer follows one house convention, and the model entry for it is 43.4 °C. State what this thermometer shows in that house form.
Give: 25 °C
